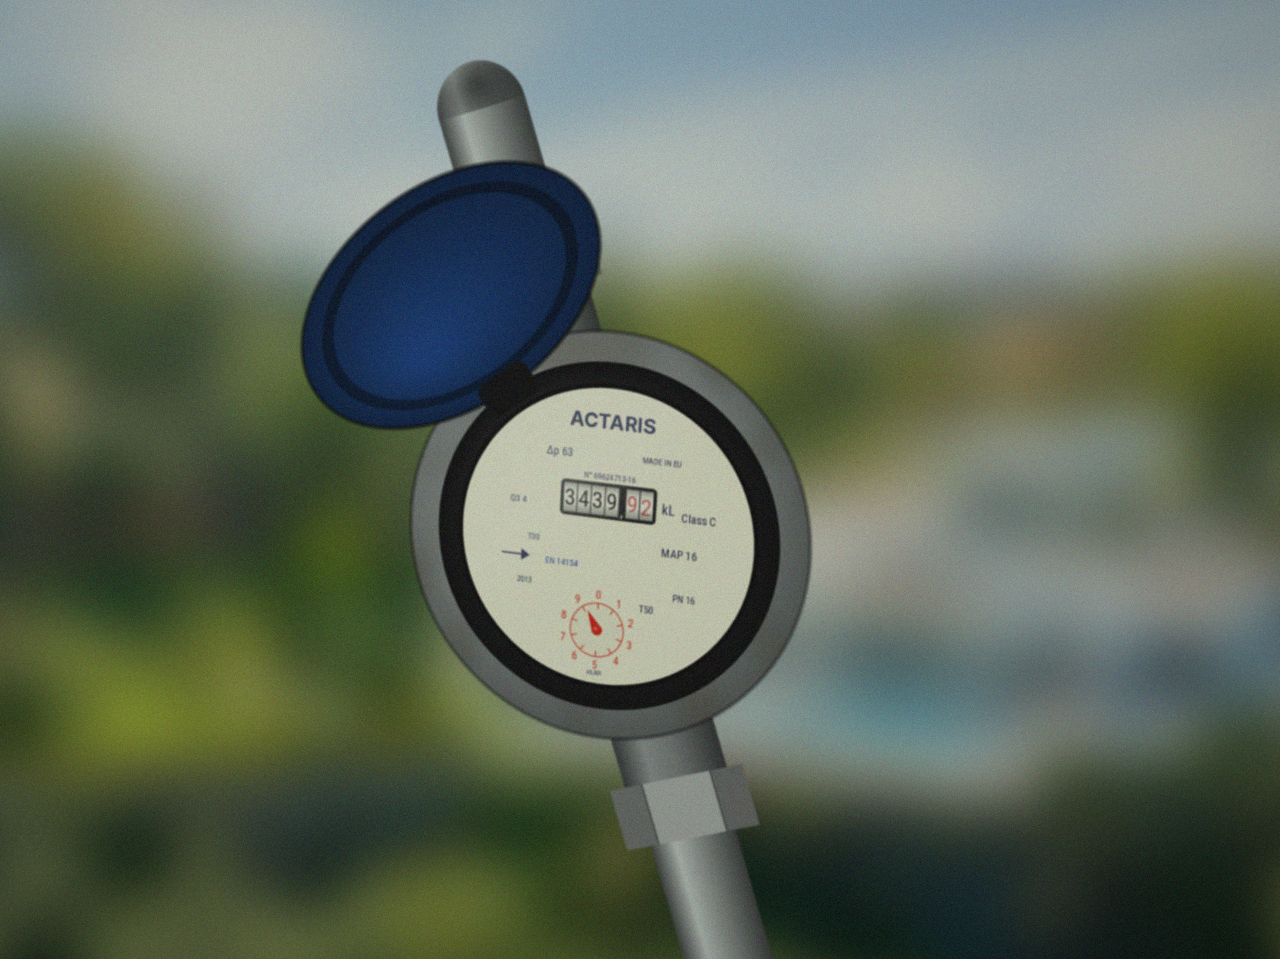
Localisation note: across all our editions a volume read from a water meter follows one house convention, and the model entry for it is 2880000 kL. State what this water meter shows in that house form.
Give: 3439.919 kL
